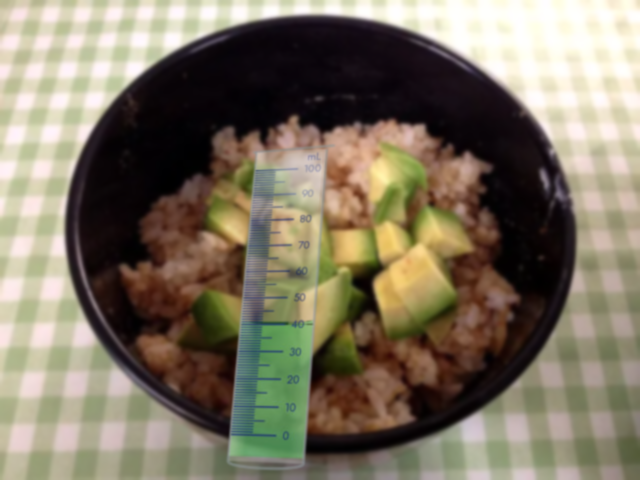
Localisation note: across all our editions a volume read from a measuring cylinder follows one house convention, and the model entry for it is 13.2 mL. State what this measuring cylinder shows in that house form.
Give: 40 mL
